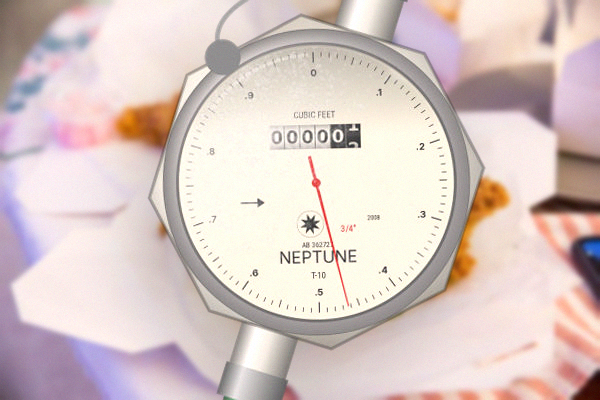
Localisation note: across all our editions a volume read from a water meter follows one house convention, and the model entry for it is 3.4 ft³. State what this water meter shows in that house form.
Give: 1.46 ft³
